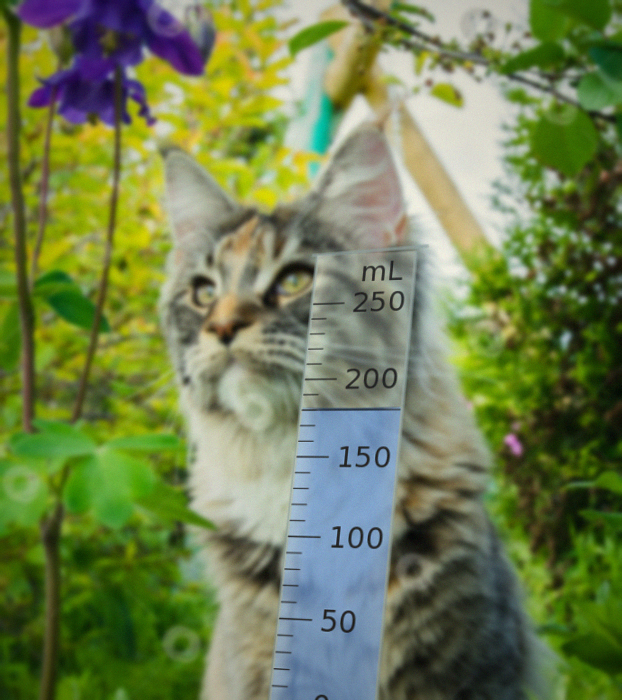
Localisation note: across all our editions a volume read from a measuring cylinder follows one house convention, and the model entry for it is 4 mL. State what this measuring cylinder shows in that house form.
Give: 180 mL
